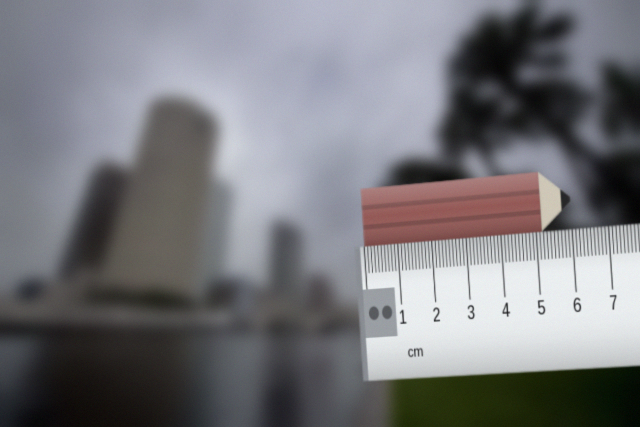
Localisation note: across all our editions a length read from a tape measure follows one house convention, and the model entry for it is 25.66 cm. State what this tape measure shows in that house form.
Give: 6 cm
